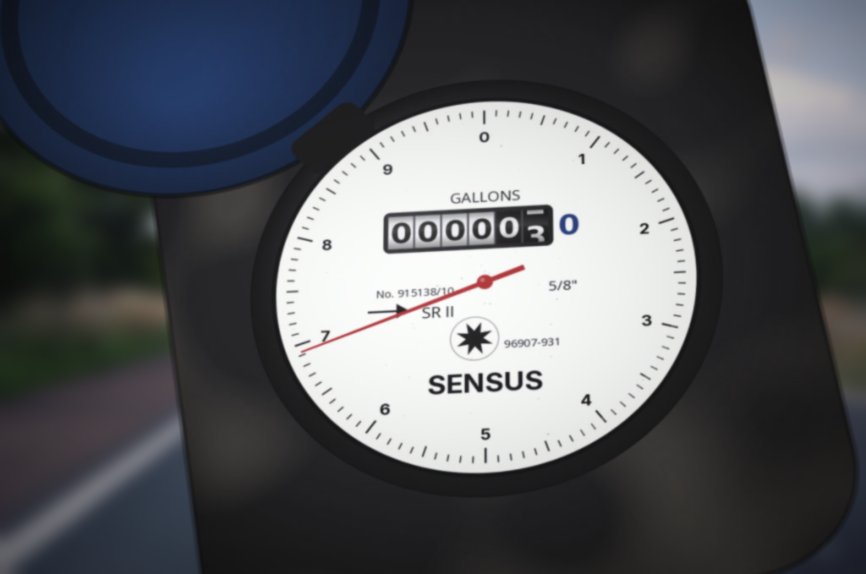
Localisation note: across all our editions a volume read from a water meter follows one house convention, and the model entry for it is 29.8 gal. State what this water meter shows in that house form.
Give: 26.9 gal
